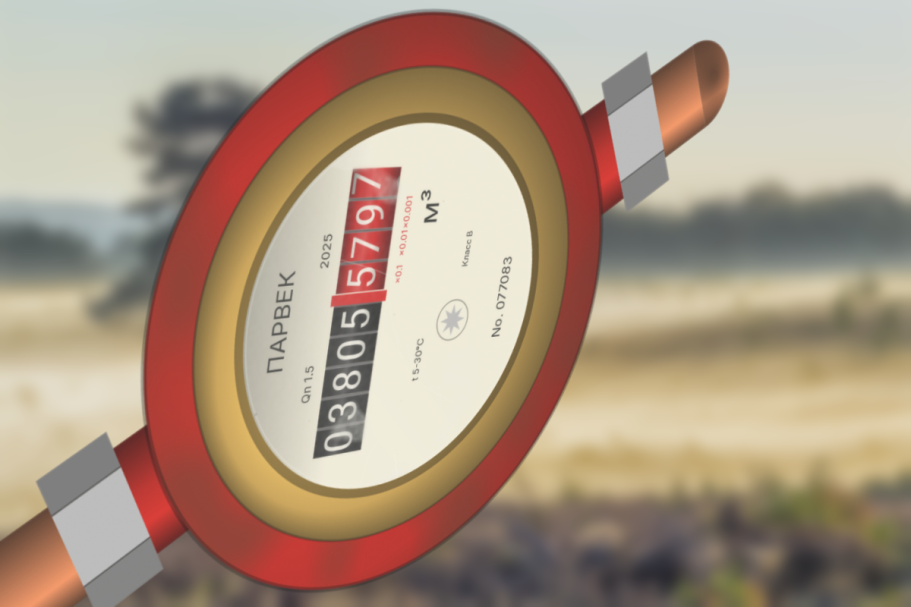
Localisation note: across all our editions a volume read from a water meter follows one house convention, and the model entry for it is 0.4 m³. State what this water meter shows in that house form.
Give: 3805.5797 m³
